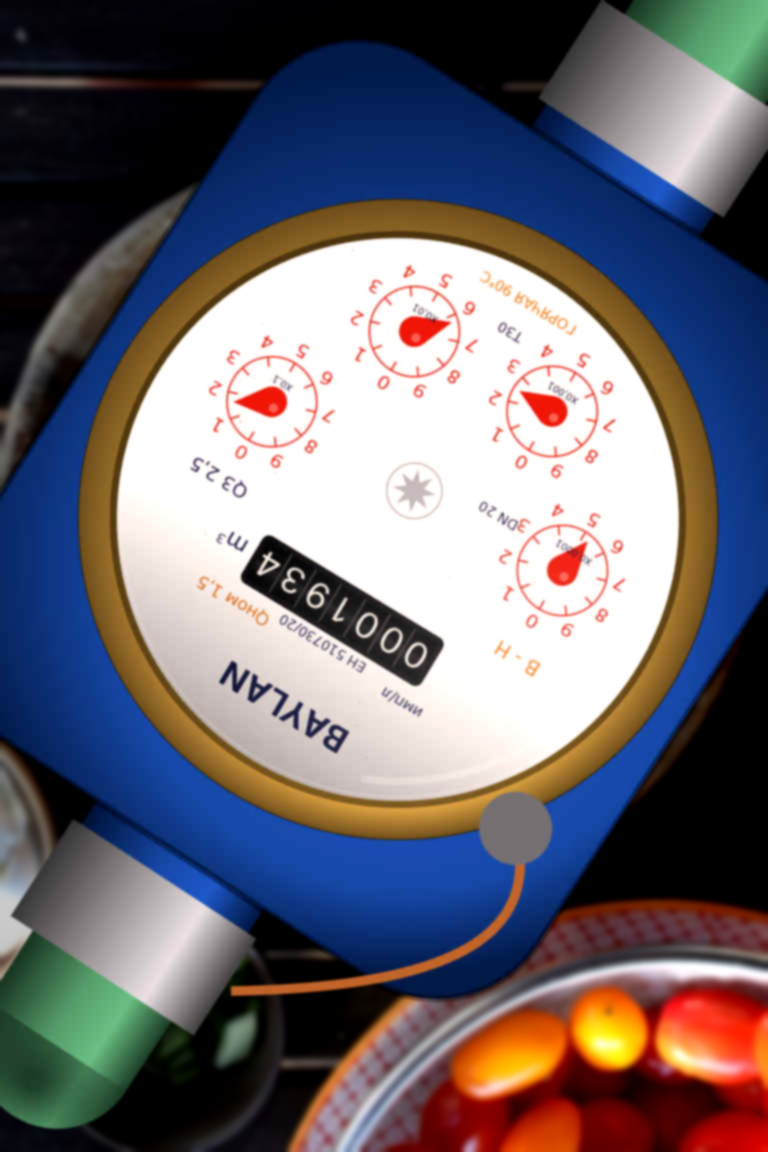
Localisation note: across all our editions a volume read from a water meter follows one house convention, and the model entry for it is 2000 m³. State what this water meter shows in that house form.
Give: 1934.1625 m³
